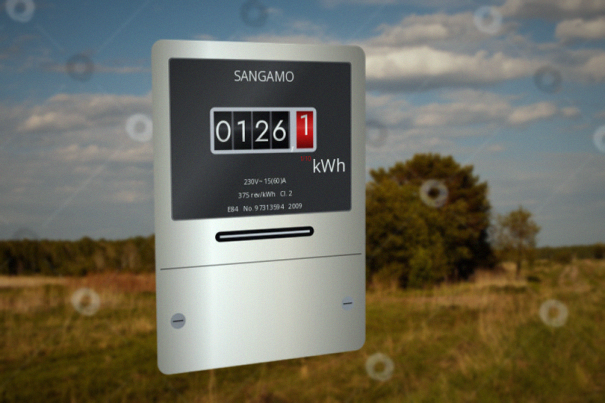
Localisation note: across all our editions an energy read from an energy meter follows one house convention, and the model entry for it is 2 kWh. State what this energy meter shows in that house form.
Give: 126.1 kWh
